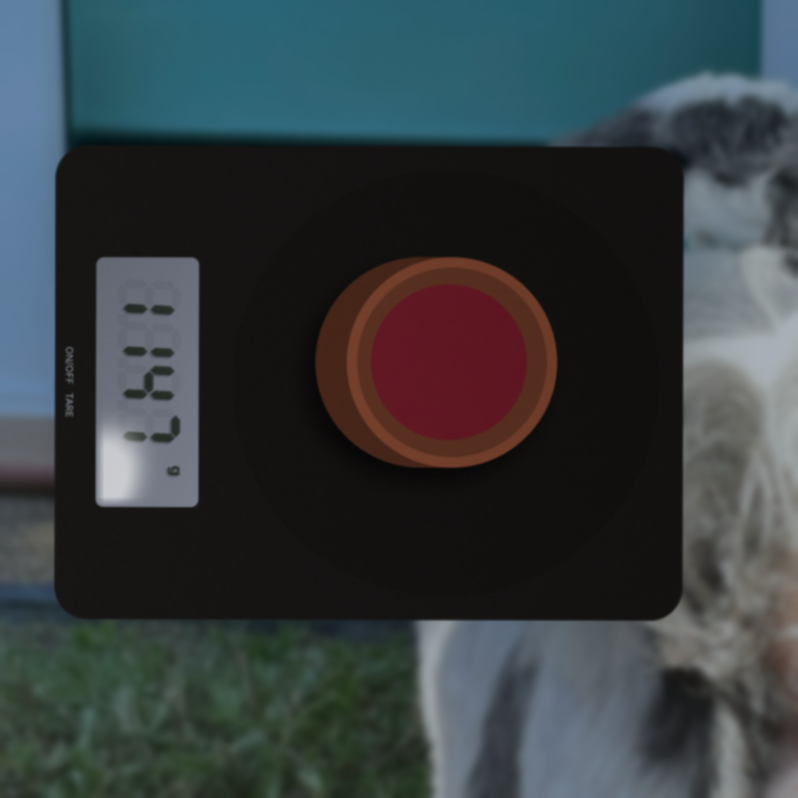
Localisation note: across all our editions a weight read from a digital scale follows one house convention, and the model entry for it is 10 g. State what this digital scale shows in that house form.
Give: 1147 g
